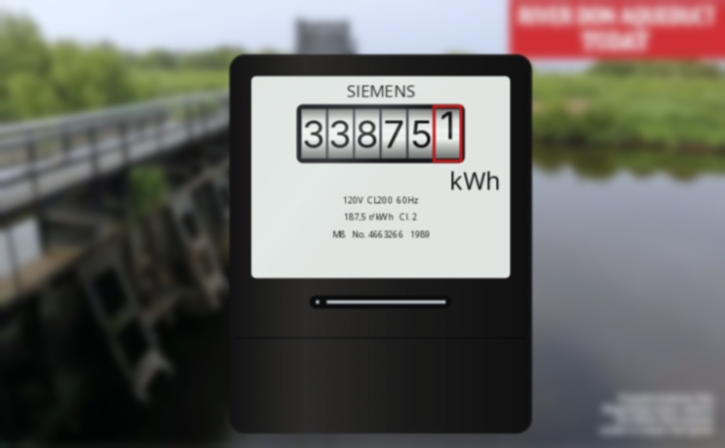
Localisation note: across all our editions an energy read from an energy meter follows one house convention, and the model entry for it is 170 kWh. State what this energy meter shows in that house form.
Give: 33875.1 kWh
